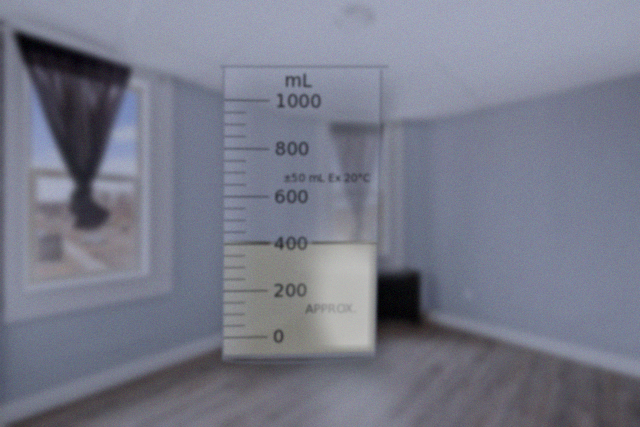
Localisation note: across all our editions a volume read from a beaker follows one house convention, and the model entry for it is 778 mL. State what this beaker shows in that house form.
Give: 400 mL
